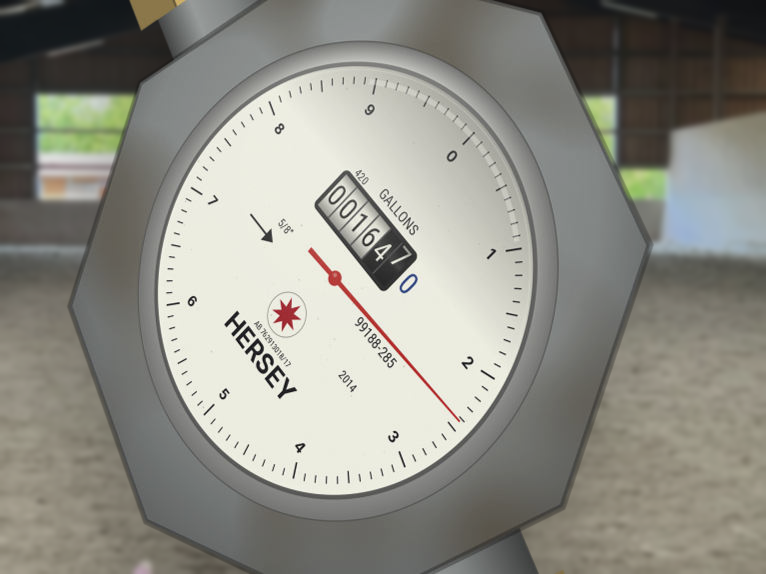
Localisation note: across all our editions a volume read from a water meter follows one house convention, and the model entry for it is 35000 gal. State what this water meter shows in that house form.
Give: 16472.4 gal
